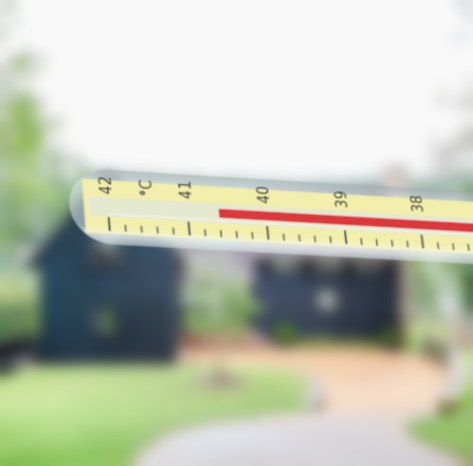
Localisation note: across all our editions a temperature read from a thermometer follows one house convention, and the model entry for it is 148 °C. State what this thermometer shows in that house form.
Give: 40.6 °C
